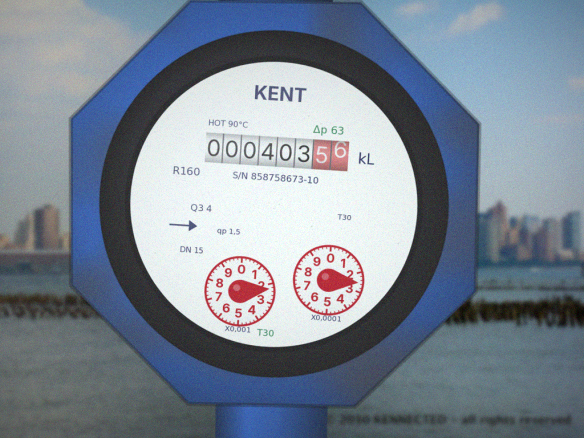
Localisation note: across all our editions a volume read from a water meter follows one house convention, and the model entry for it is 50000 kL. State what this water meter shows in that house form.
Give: 403.5622 kL
